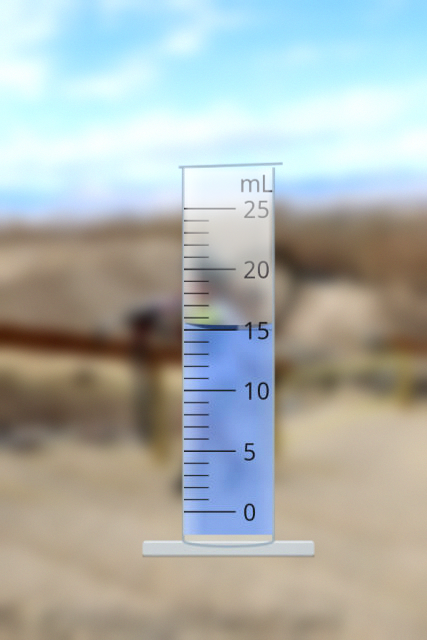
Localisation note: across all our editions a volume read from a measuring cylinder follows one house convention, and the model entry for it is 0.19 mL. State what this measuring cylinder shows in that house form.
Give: 15 mL
